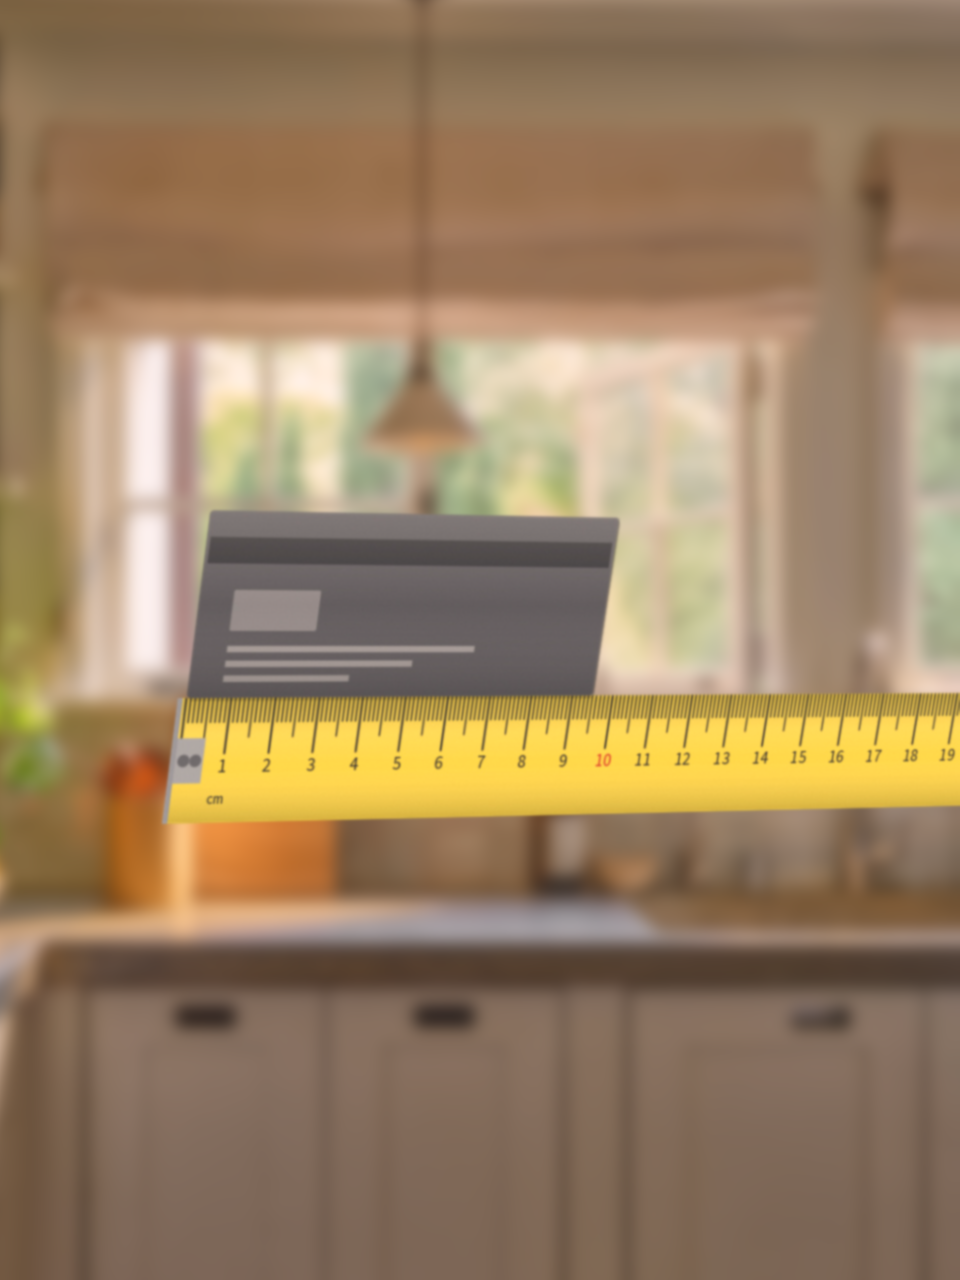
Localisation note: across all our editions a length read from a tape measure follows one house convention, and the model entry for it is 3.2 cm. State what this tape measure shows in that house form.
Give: 9.5 cm
